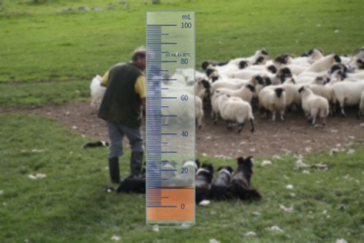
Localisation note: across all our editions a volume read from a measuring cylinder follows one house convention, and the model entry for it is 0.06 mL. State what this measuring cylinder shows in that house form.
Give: 10 mL
